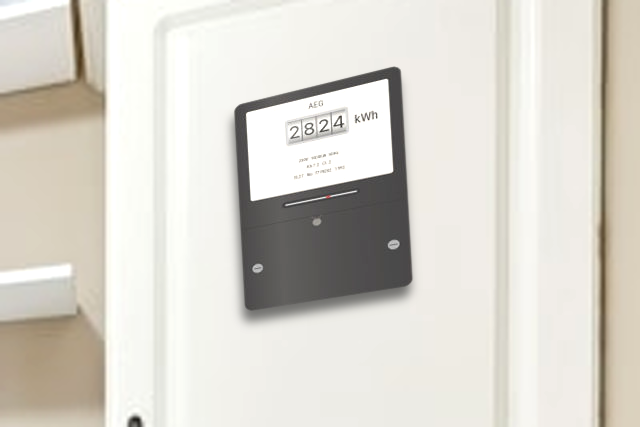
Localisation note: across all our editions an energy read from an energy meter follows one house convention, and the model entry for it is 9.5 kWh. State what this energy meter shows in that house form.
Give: 2824 kWh
